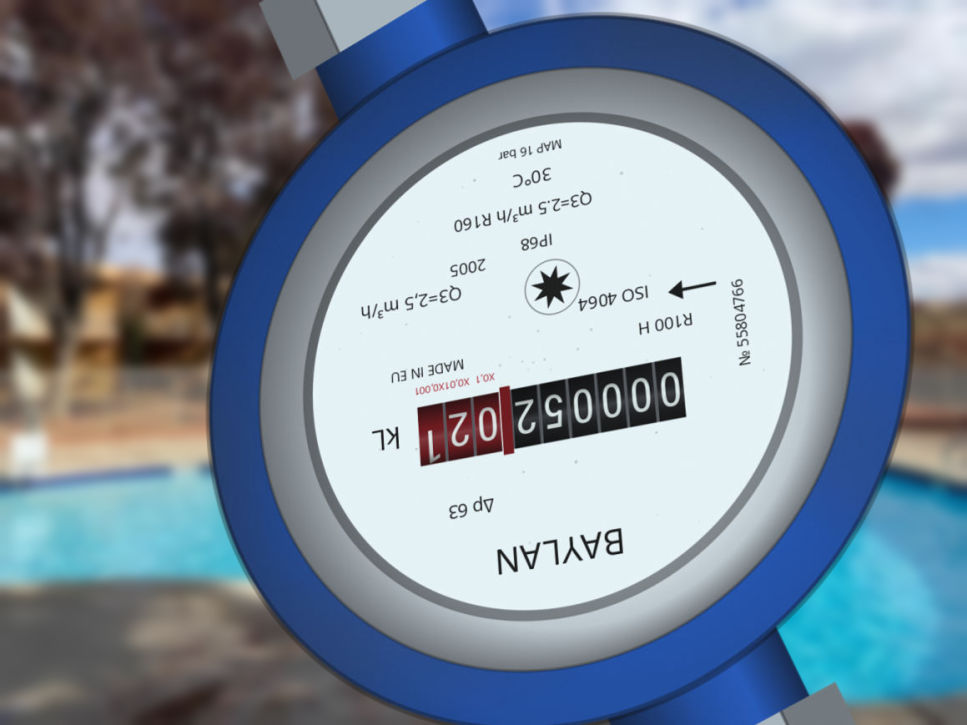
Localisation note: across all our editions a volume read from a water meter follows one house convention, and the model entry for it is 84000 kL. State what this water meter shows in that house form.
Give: 52.021 kL
